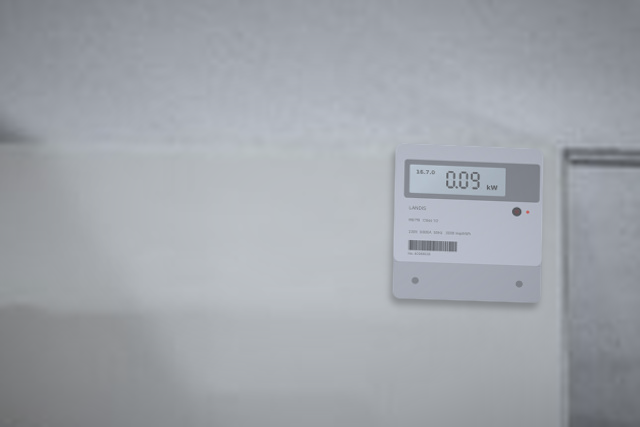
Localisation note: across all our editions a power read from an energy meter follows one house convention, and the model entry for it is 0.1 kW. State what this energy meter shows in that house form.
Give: 0.09 kW
